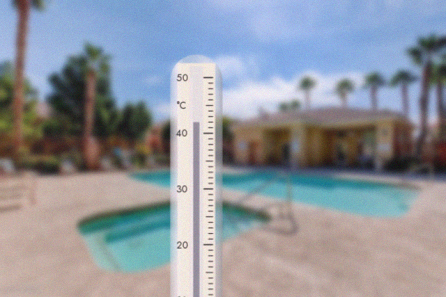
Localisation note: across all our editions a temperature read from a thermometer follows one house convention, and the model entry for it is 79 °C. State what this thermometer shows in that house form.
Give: 42 °C
